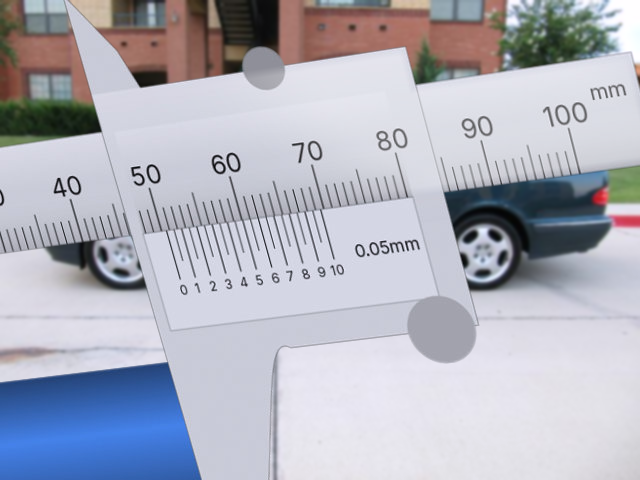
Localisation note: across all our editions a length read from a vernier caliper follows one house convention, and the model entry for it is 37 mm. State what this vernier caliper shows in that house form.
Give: 50.6 mm
